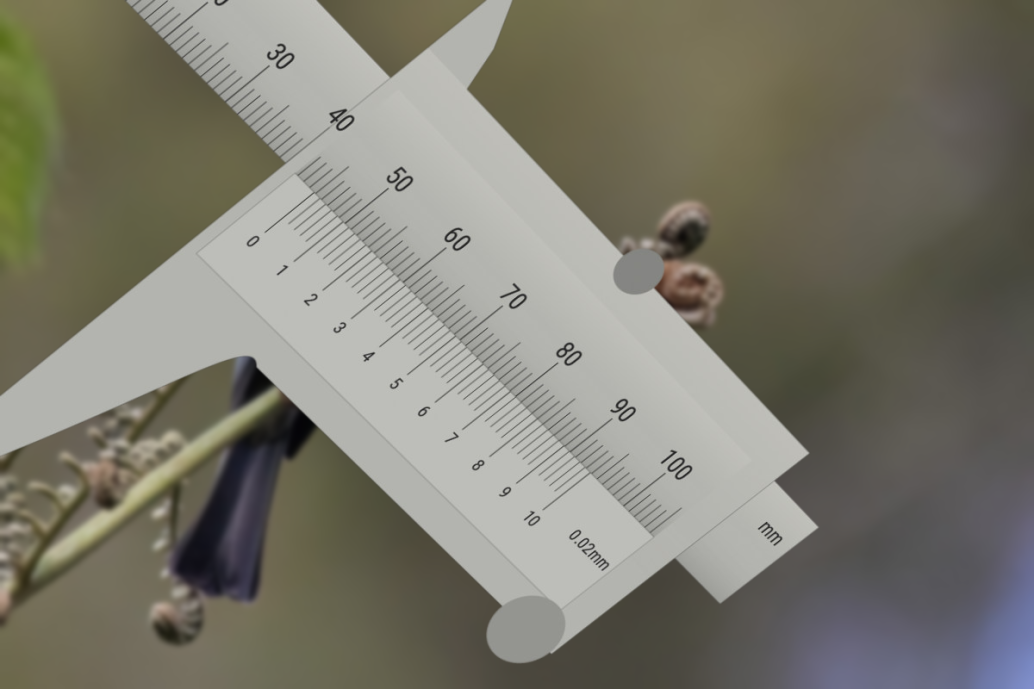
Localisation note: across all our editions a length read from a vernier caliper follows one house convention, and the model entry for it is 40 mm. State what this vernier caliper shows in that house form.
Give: 44.8 mm
